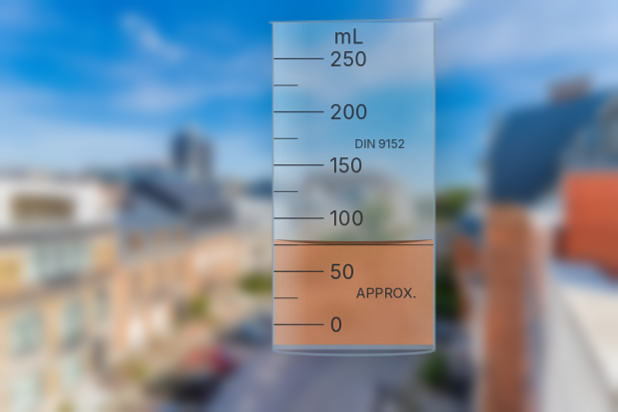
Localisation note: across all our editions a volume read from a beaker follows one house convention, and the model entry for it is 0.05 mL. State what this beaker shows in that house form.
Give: 75 mL
